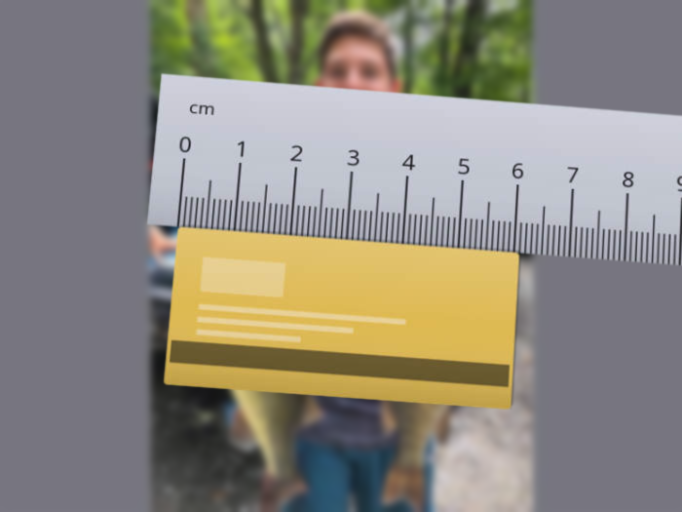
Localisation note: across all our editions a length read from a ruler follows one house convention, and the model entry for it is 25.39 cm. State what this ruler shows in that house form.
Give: 6.1 cm
